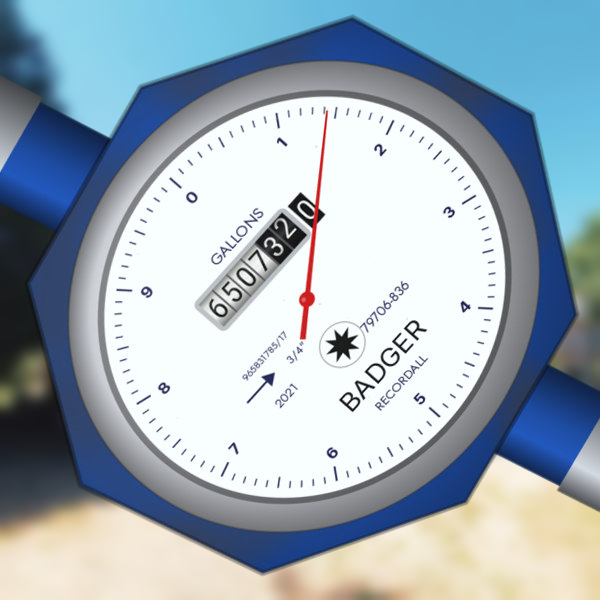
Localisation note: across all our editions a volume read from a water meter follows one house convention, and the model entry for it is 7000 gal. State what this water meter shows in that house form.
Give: 6507321.4 gal
